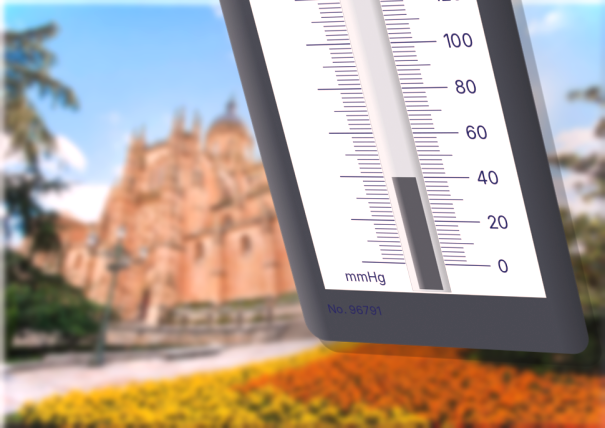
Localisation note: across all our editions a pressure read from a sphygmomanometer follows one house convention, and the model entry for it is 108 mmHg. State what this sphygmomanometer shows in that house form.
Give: 40 mmHg
